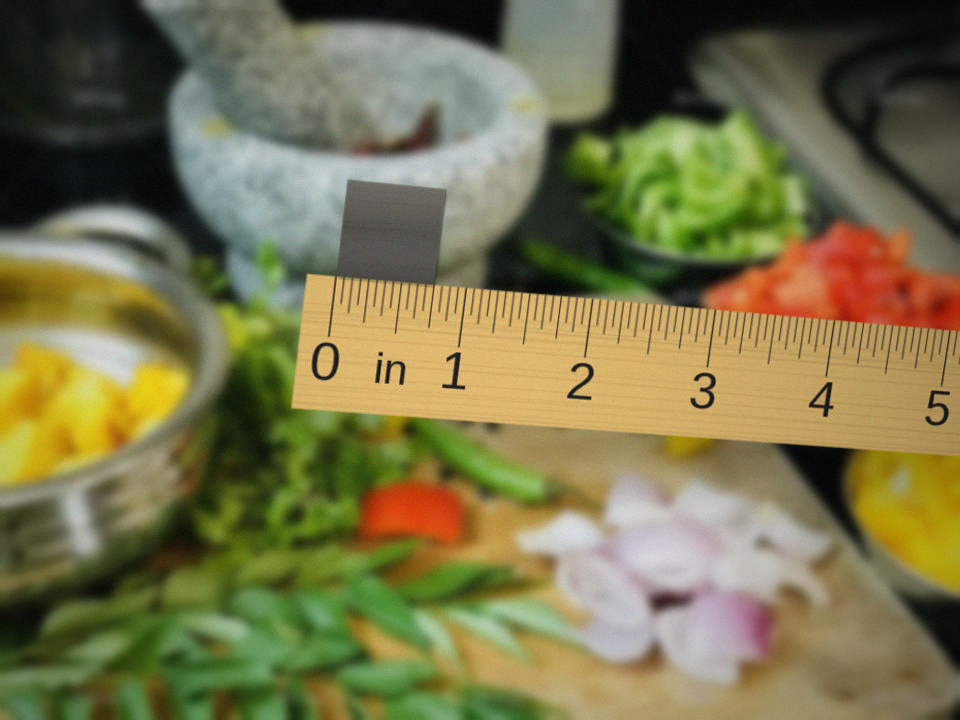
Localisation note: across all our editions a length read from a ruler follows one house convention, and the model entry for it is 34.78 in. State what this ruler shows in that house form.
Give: 0.75 in
